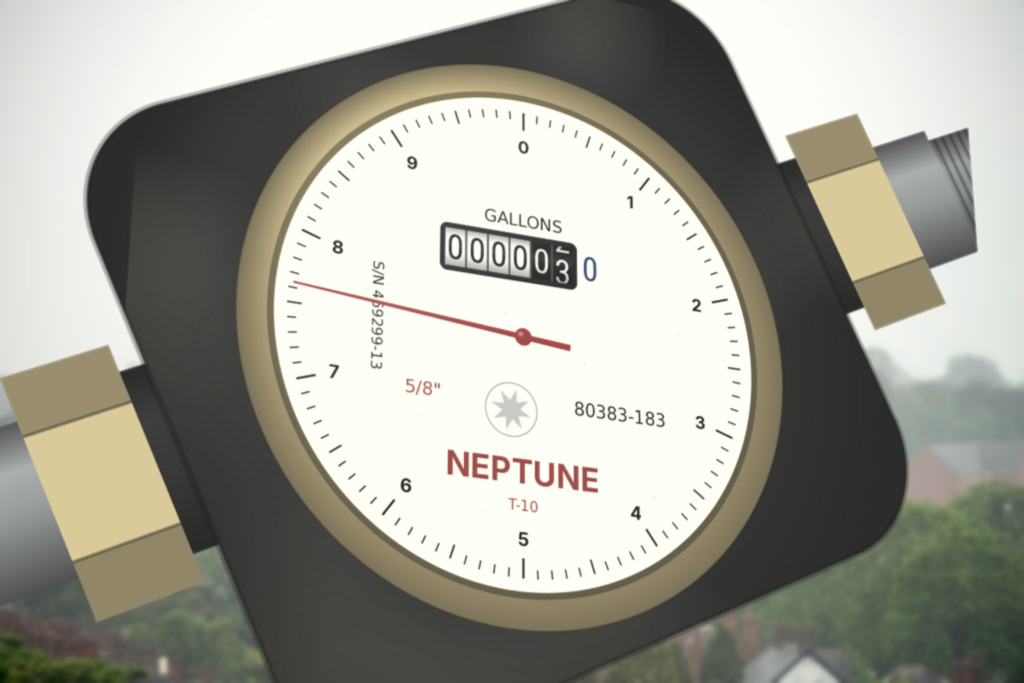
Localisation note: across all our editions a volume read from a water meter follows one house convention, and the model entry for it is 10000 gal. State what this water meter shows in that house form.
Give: 27.6 gal
